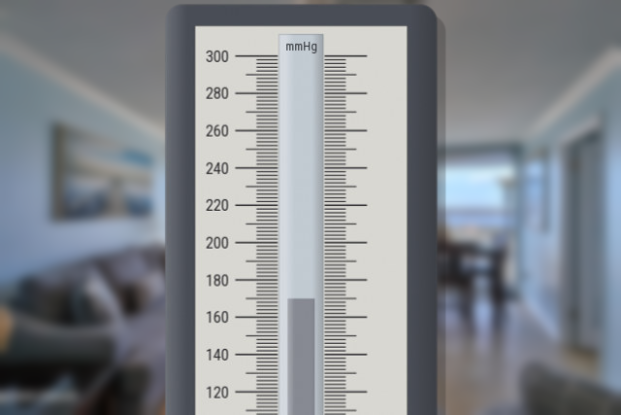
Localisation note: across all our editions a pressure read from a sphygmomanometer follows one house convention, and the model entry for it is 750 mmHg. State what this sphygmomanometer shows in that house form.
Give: 170 mmHg
